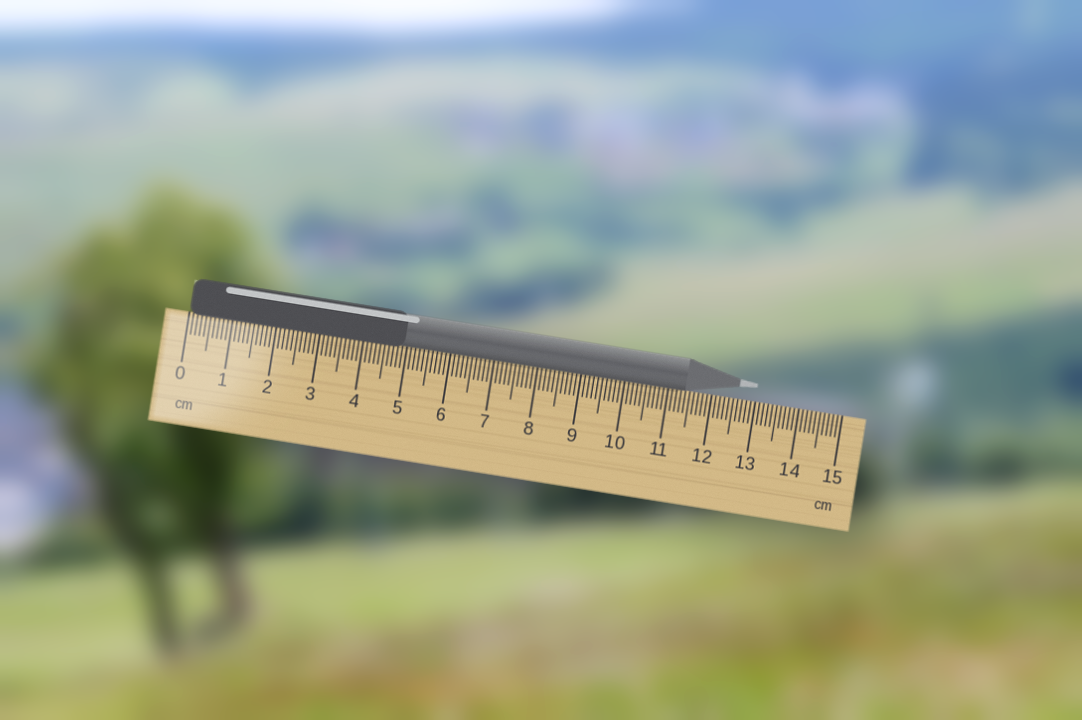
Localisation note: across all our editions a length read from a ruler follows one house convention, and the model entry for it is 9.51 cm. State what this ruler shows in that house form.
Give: 13 cm
